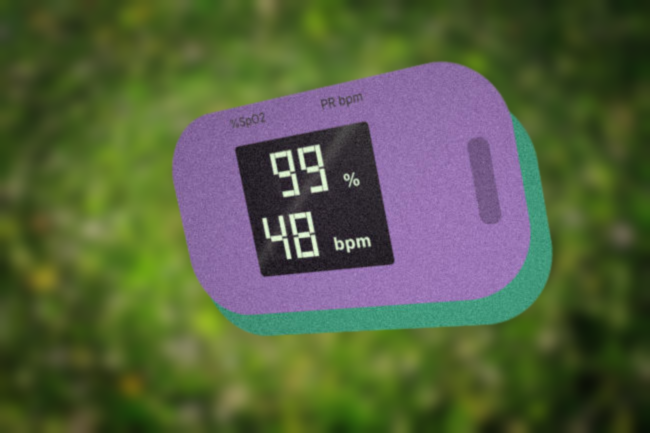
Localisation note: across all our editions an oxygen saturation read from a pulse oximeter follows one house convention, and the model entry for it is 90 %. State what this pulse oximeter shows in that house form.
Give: 99 %
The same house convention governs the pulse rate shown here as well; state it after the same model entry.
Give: 48 bpm
